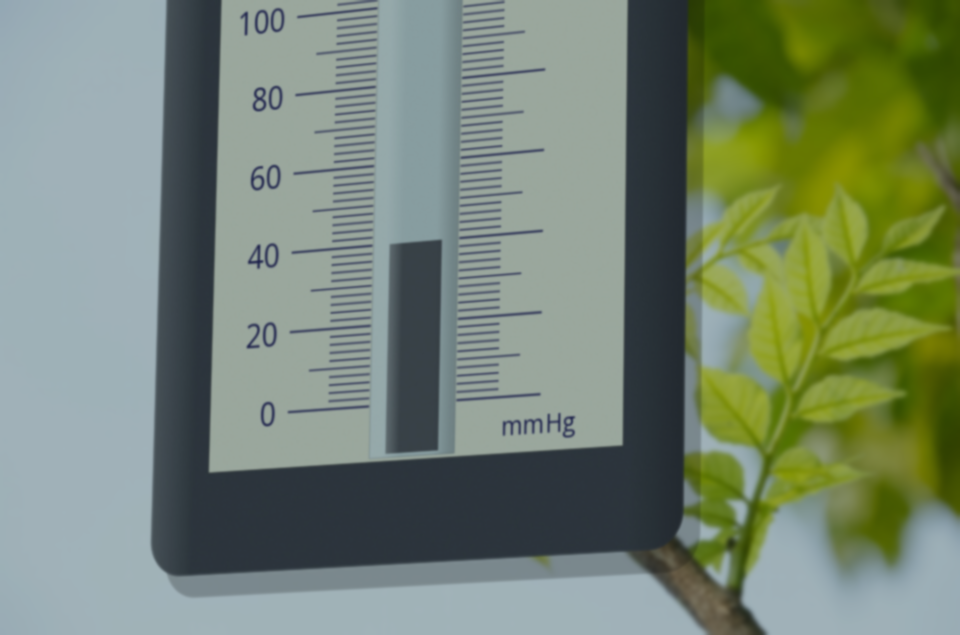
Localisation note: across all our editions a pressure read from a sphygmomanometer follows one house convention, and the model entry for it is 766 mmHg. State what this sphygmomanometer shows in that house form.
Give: 40 mmHg
